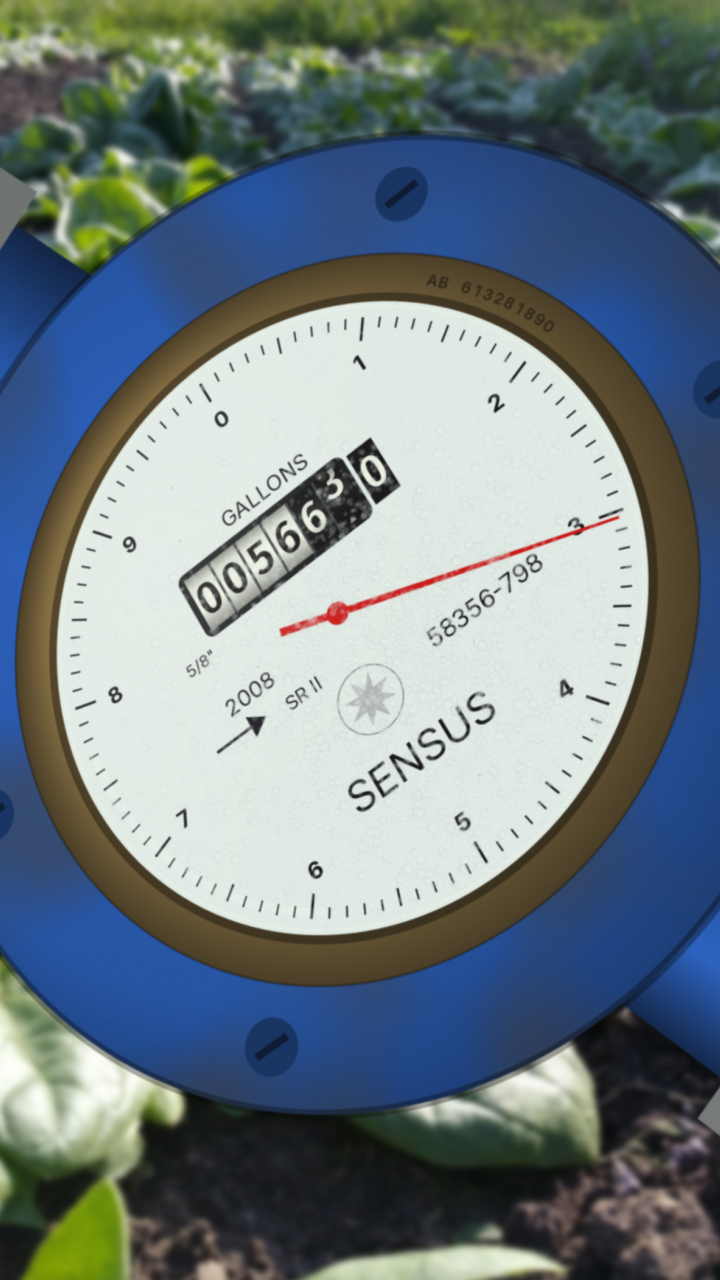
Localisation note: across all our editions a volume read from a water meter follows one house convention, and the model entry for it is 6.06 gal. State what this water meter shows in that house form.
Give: 56633.0 gal
